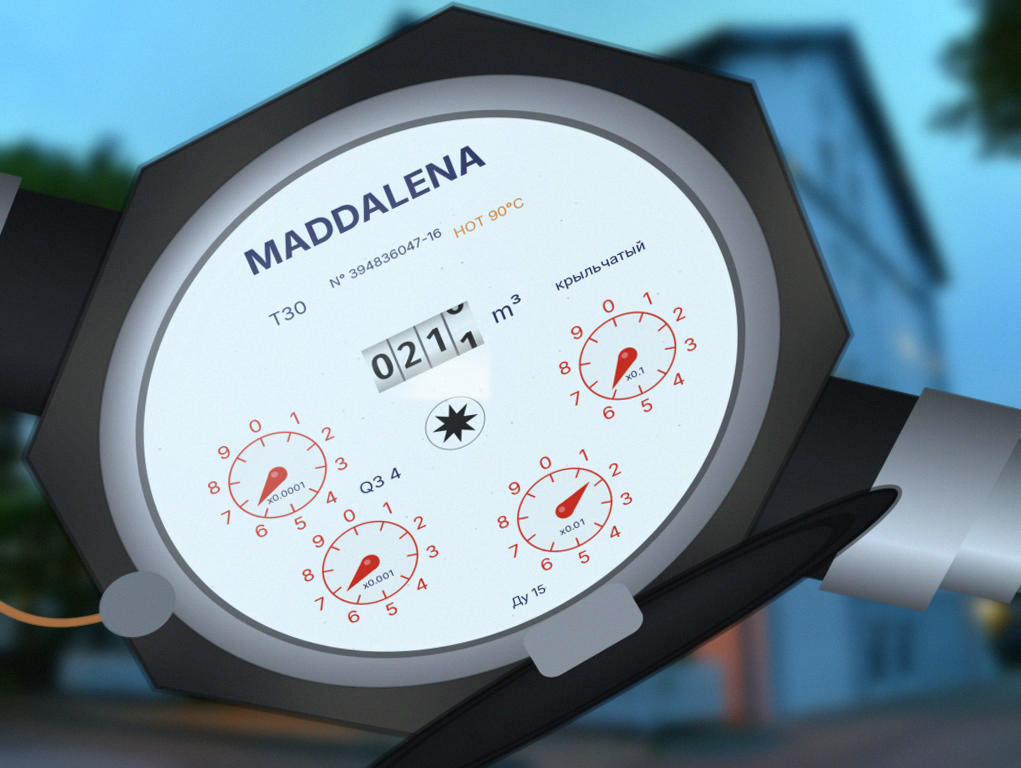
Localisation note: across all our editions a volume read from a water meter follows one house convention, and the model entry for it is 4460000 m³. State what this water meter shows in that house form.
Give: 210.6166 m³
